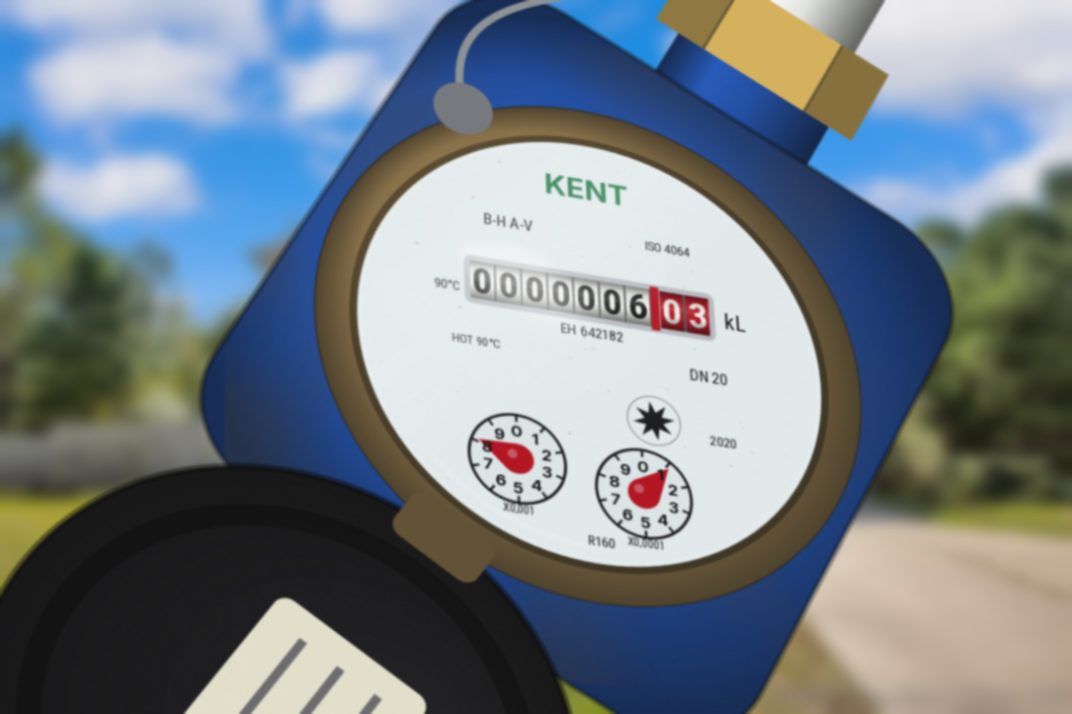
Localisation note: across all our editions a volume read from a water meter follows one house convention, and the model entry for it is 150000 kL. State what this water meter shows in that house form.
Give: 6.0381 kL
